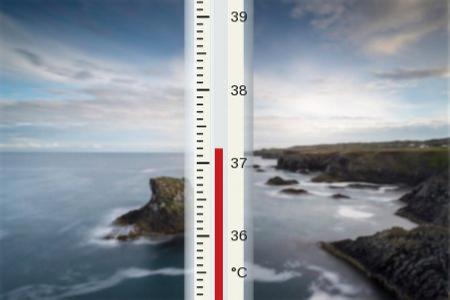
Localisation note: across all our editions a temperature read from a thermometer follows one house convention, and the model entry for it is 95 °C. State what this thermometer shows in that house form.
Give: 37.2 °C
